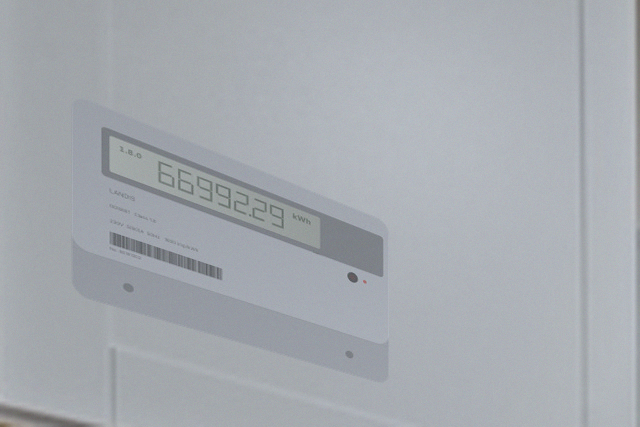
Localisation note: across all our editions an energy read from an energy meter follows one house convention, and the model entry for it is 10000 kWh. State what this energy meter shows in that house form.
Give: 66992.29 kWh
